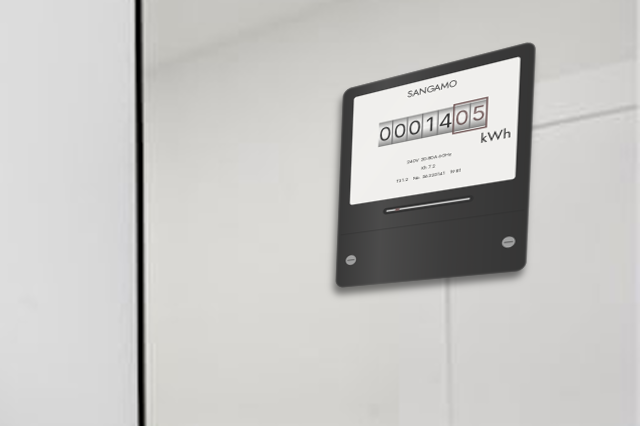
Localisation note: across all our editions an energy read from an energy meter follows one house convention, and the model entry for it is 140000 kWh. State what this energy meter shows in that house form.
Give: 14.05 kWh
